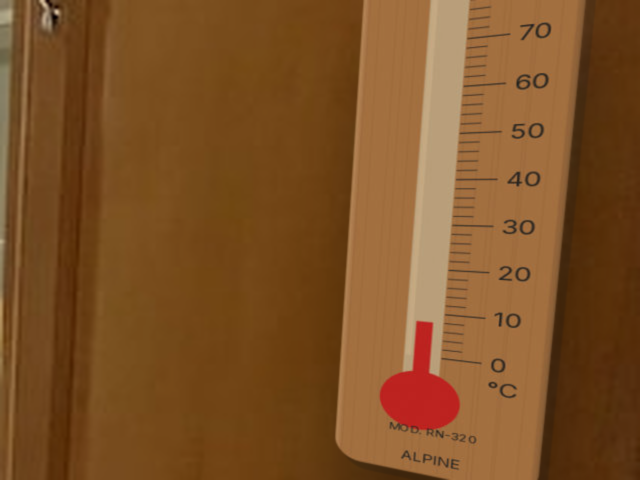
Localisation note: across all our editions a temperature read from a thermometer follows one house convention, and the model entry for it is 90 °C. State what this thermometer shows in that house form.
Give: 8 °C
